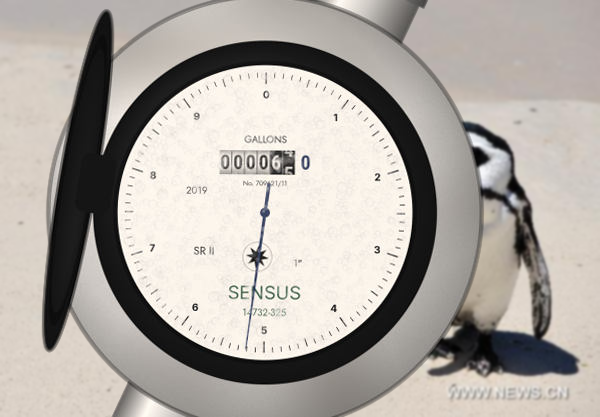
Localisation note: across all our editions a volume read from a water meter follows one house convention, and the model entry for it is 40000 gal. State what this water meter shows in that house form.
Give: 645.2 gal
